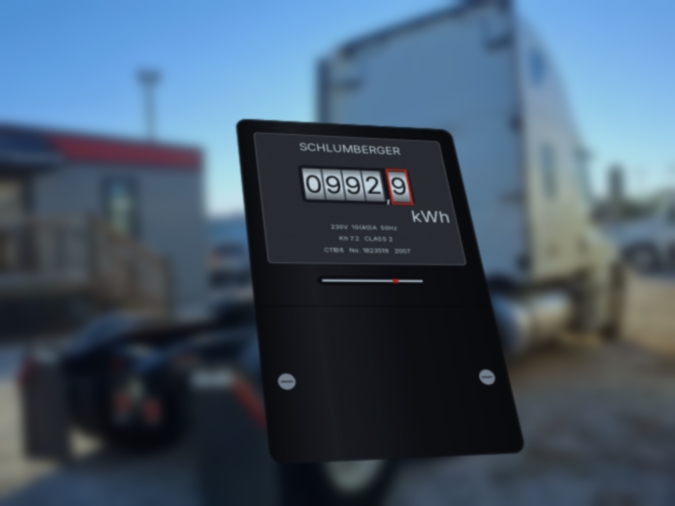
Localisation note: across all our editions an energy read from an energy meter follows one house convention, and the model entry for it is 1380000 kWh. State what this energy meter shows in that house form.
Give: 992.9 kWh
